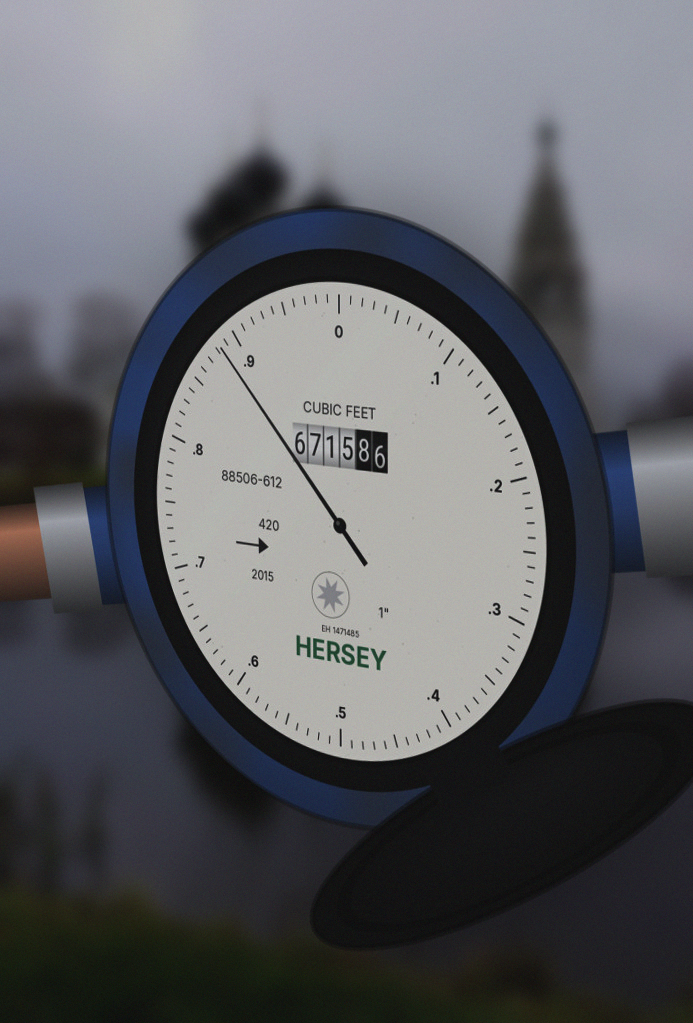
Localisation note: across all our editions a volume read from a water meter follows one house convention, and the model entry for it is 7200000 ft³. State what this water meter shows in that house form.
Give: 671585.88 ft³
